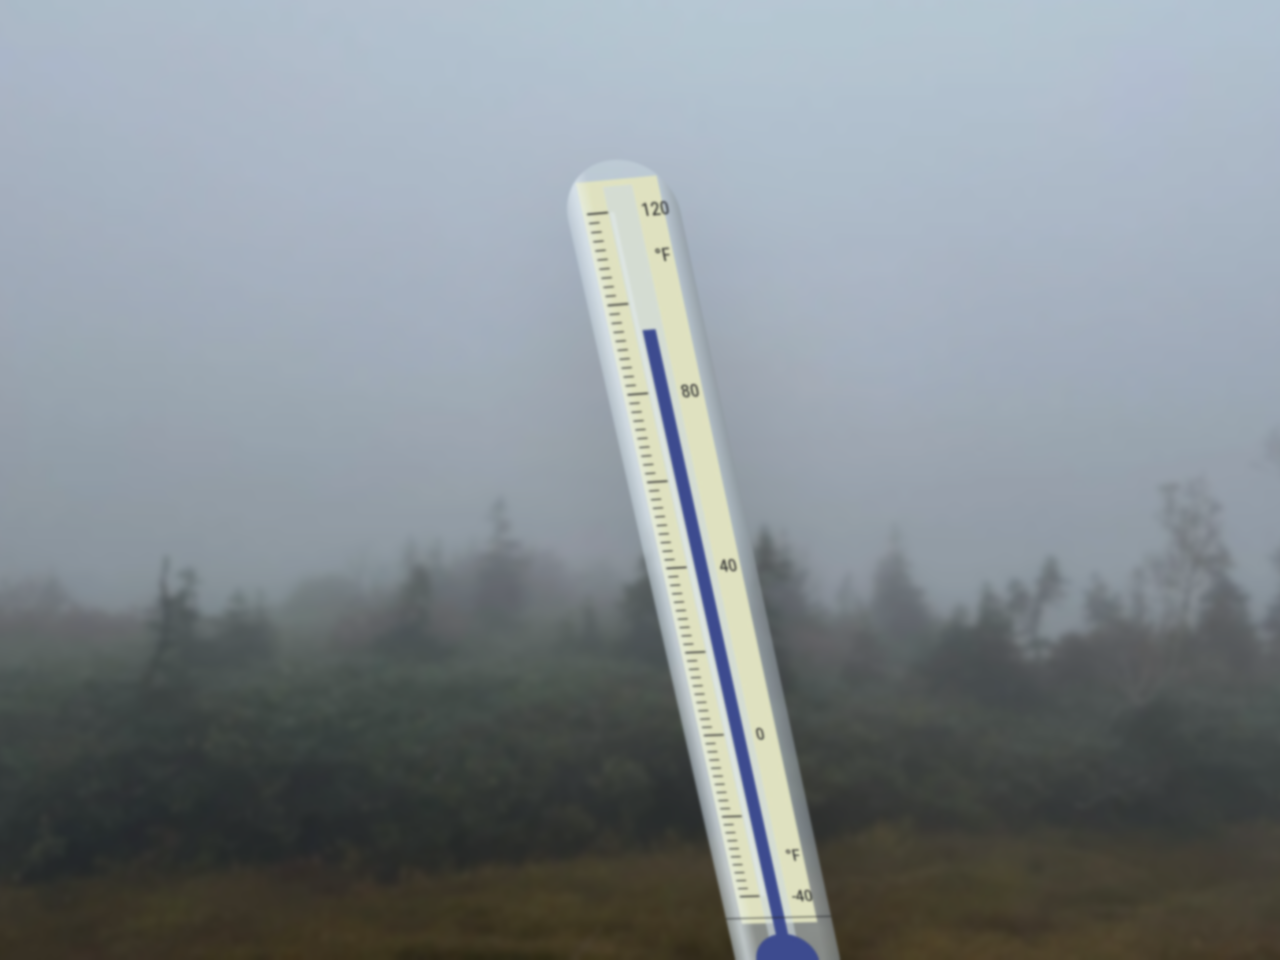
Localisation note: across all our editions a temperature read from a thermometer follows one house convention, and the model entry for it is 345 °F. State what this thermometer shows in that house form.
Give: 94 °F
